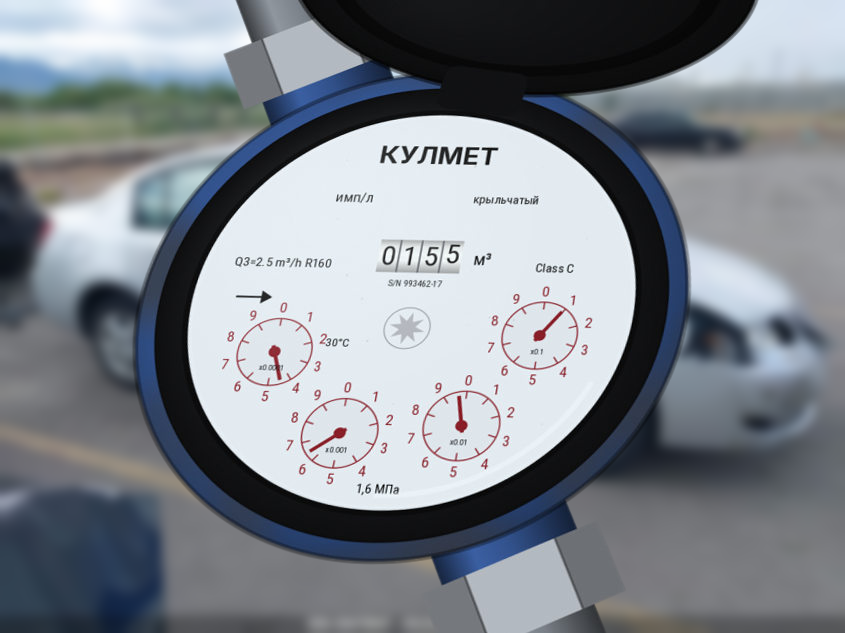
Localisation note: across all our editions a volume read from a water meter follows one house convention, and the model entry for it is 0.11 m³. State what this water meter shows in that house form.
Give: 155.0964 m³
